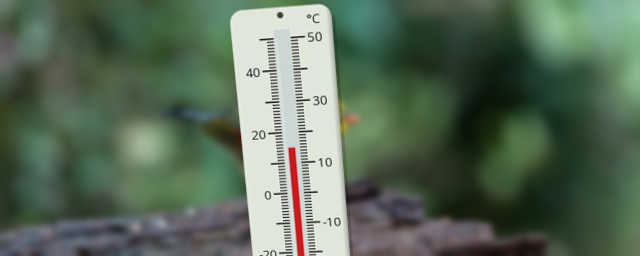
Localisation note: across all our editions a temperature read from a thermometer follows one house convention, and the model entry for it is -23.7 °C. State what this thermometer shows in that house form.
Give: 15 °C
